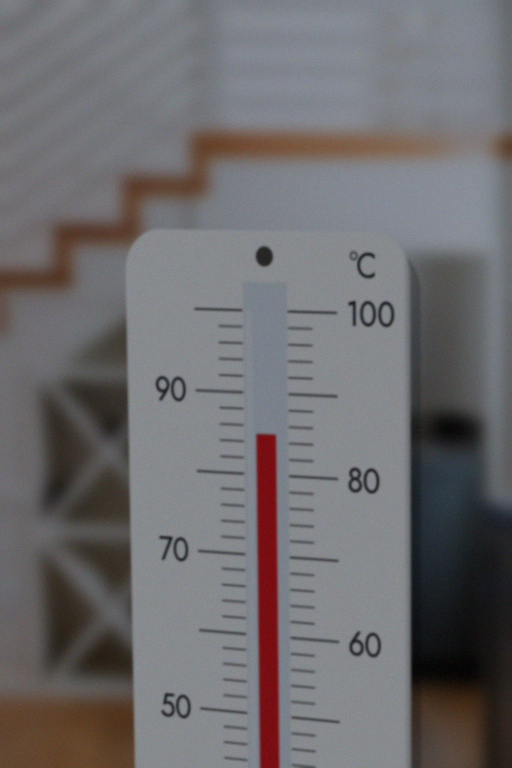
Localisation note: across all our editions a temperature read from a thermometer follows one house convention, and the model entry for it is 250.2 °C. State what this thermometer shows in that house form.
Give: 85 °C
